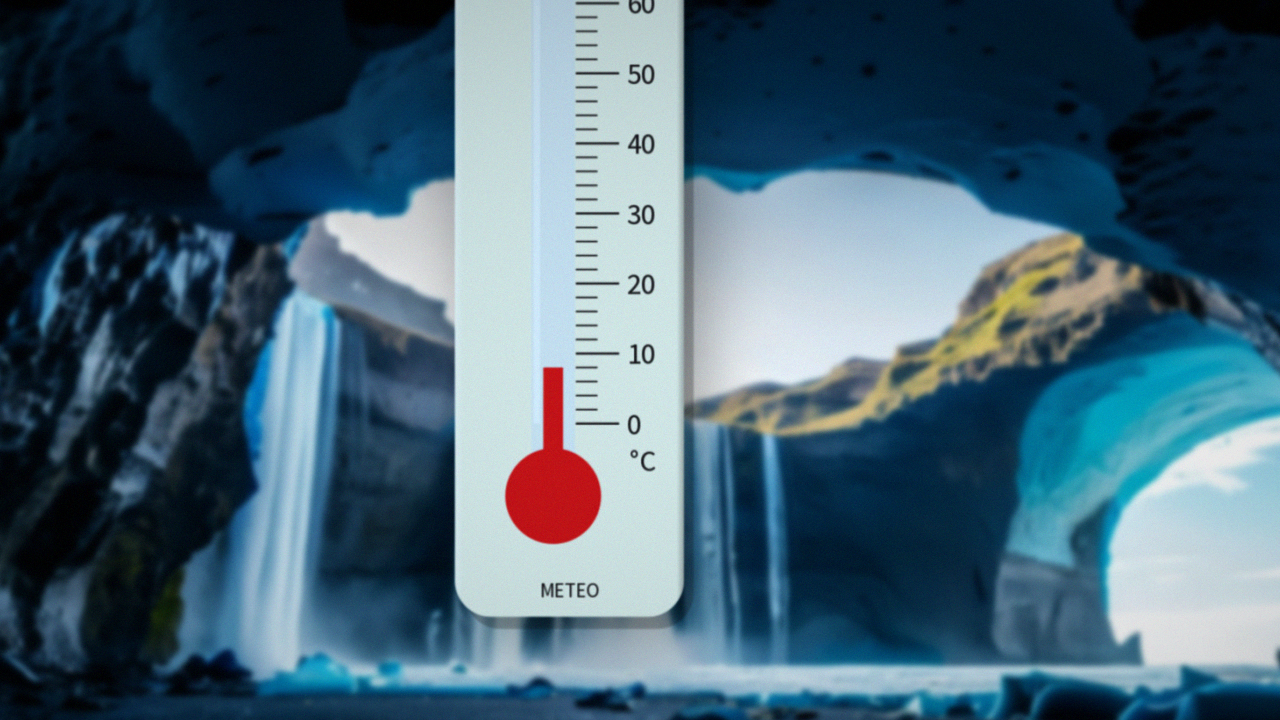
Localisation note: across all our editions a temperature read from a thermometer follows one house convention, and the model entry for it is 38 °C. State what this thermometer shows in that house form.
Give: 8 °C
